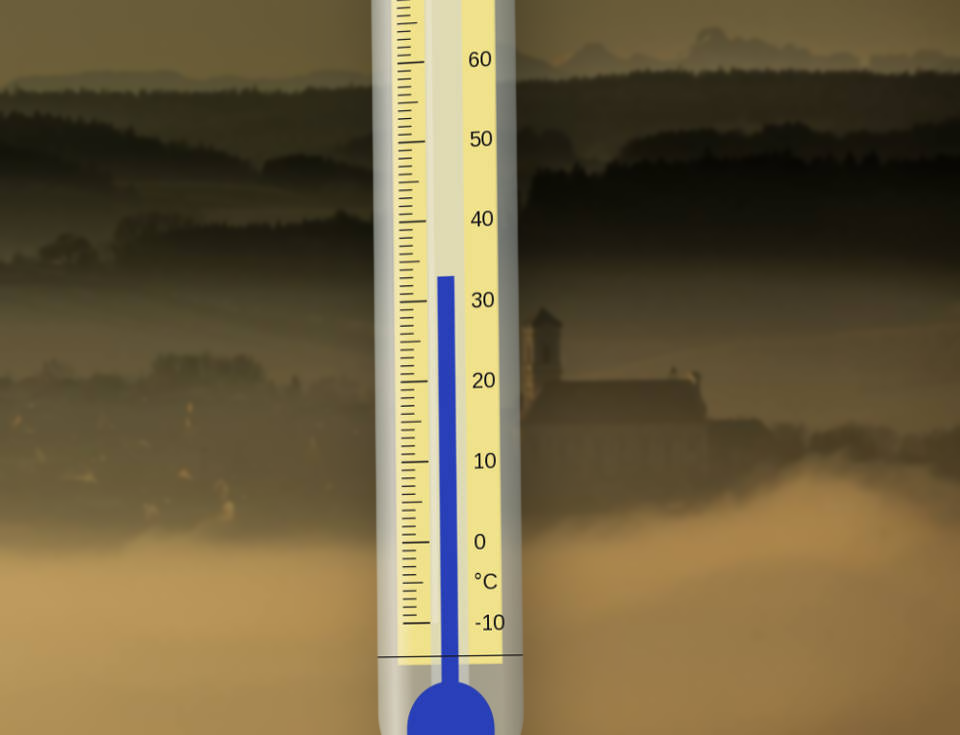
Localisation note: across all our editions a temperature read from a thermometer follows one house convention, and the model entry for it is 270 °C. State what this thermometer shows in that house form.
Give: 33 °C
